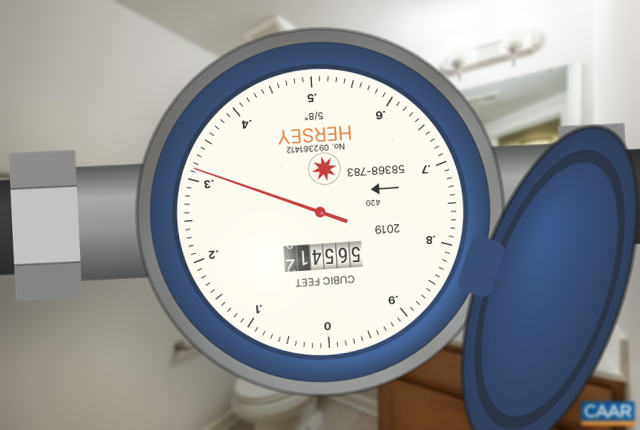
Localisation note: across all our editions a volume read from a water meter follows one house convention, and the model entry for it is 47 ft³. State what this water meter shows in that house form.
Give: 565412.31 ft³
